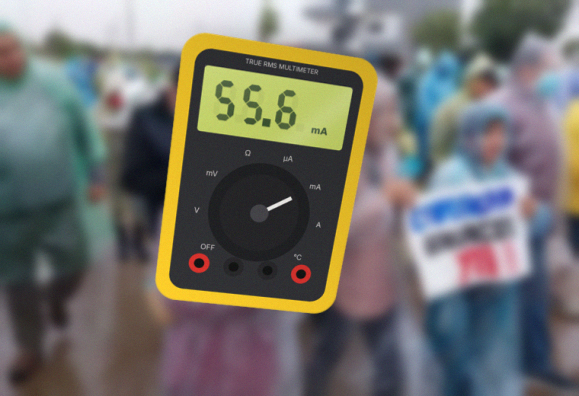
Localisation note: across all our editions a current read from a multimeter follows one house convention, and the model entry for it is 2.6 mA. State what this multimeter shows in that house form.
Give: 55.6 mA
